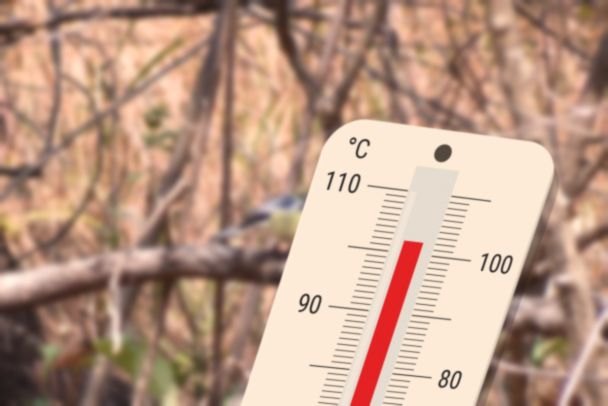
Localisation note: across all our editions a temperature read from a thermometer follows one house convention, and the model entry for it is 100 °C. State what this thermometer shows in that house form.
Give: 102 °C
